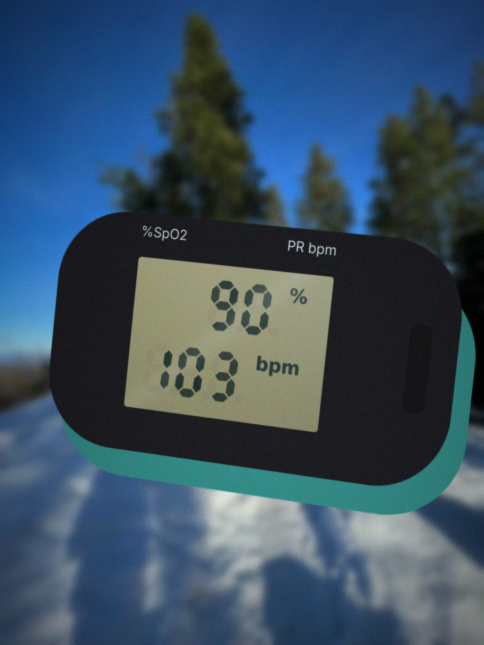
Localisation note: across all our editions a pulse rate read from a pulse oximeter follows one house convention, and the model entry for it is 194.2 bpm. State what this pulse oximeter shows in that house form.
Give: 103 bpm
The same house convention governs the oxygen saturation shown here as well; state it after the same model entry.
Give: 90 %
